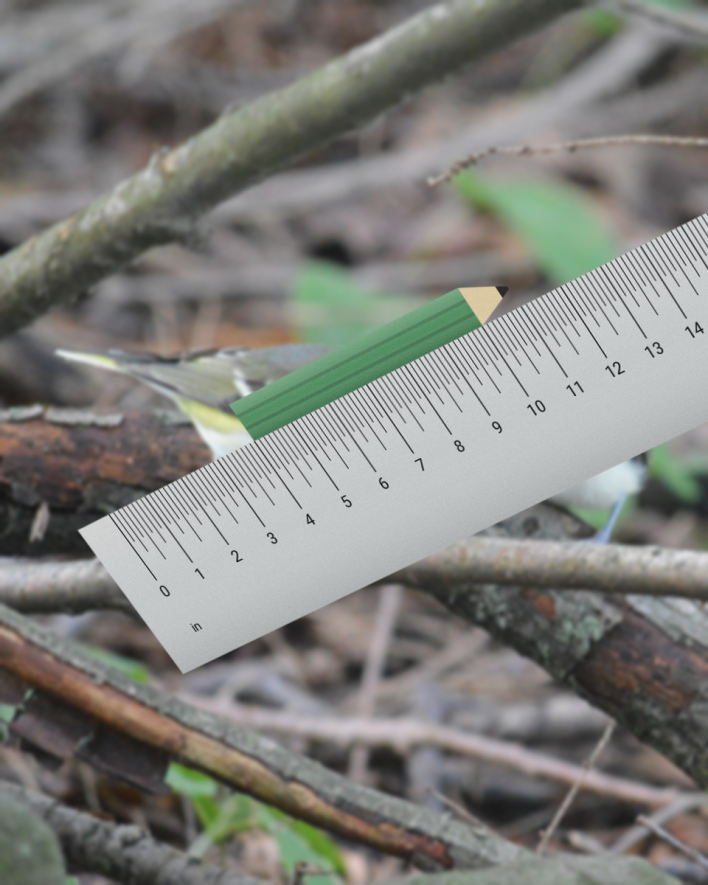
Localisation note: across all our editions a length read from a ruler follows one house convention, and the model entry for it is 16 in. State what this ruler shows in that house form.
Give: 7 in
